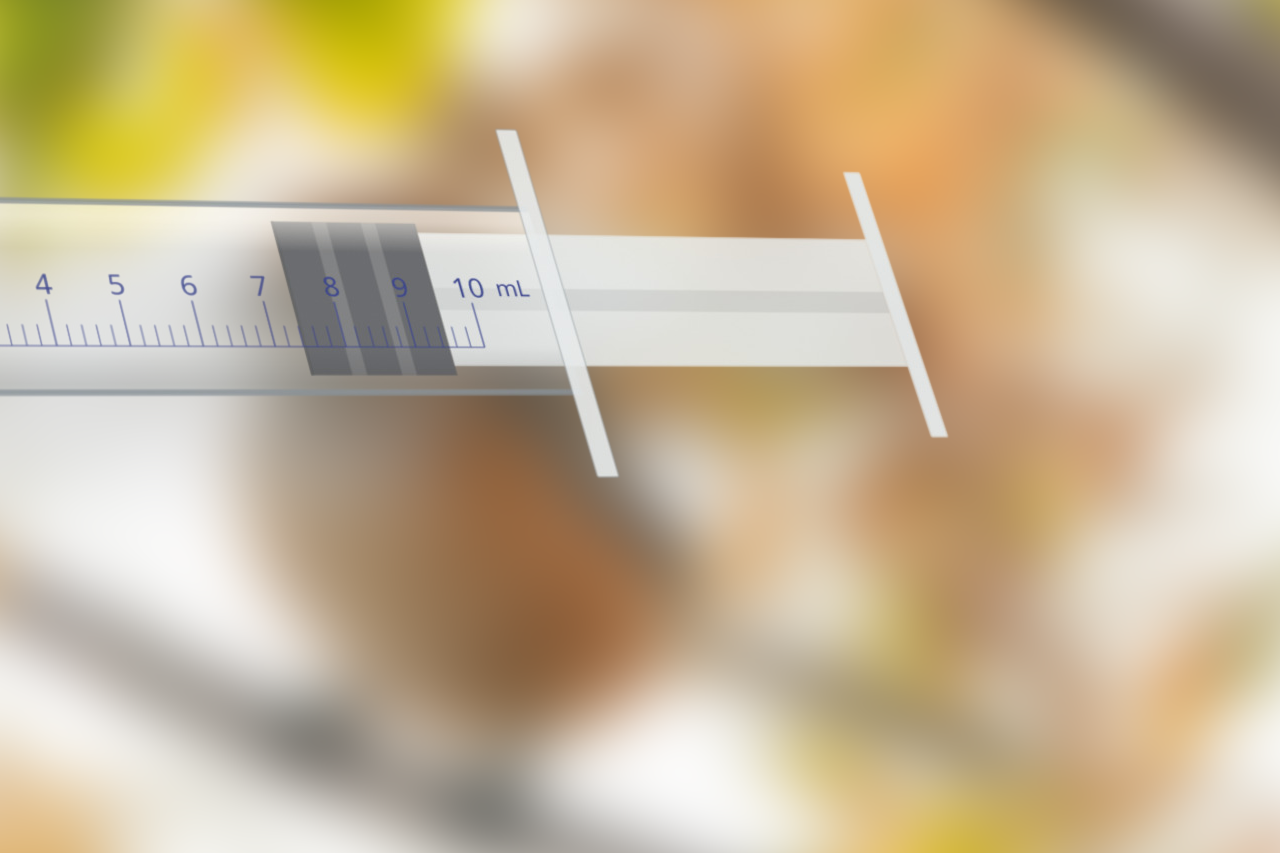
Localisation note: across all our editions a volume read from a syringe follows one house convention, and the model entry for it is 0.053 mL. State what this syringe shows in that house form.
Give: 7.4 mL
